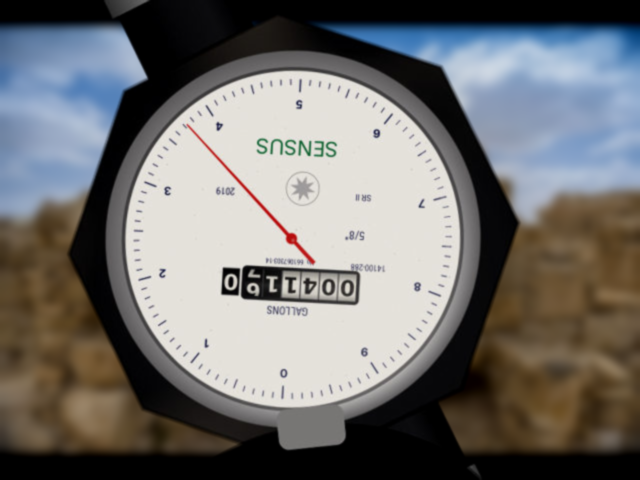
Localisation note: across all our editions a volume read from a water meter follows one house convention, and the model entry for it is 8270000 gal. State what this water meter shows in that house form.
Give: 41163.7 gal
